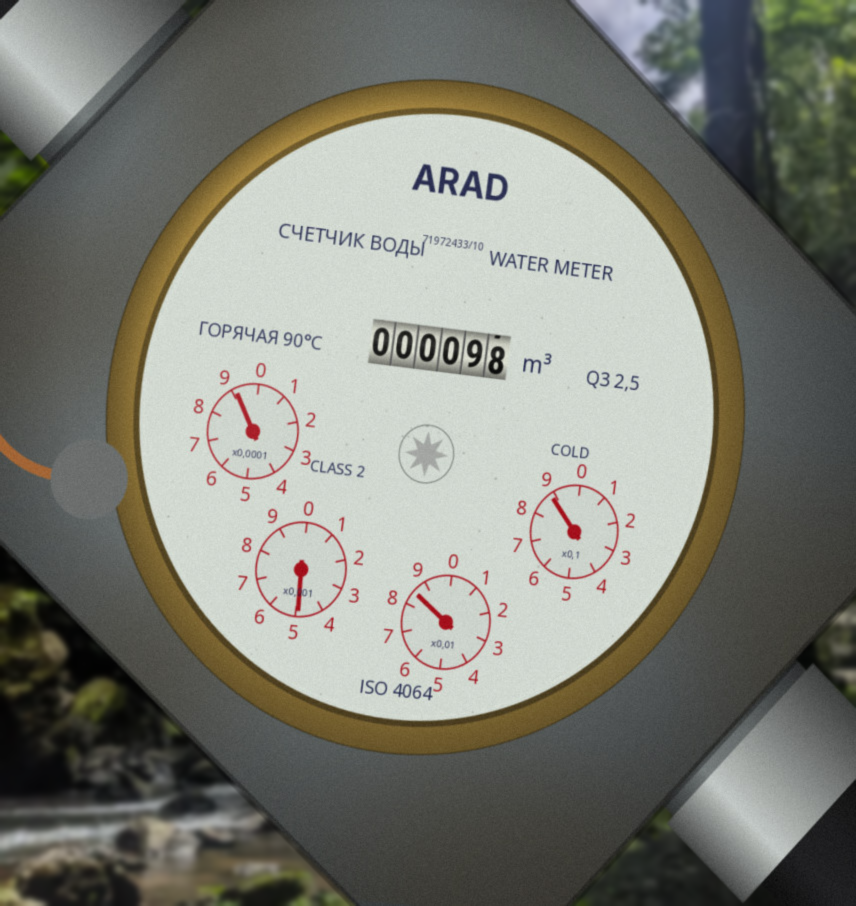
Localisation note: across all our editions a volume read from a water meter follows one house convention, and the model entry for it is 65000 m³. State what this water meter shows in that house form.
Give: 97.8849 m³
